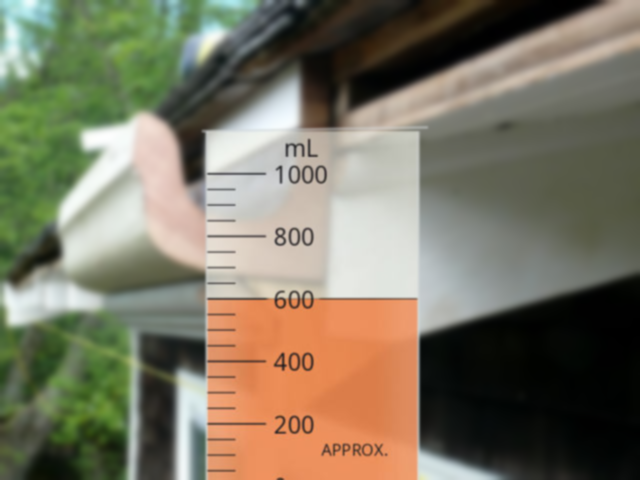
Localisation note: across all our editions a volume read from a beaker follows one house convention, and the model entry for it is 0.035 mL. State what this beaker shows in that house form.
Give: 600 mL
